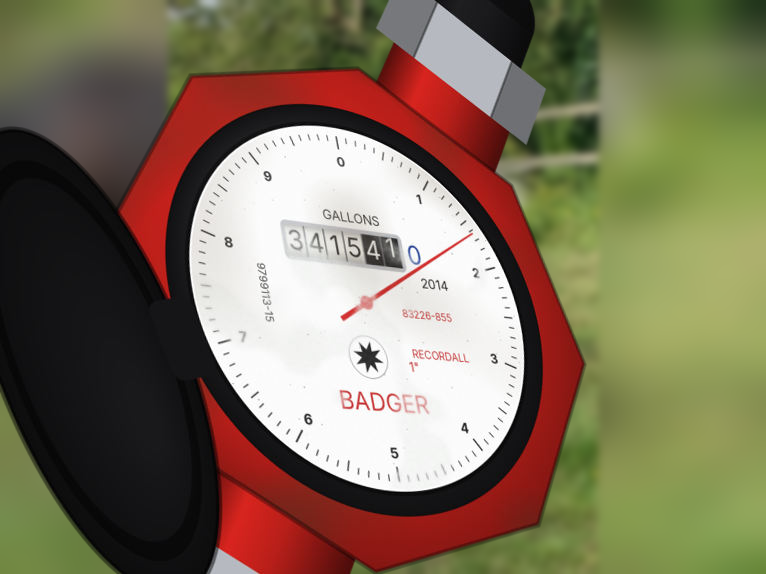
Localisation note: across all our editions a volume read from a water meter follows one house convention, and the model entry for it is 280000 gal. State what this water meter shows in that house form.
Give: 3415411.6 gal
